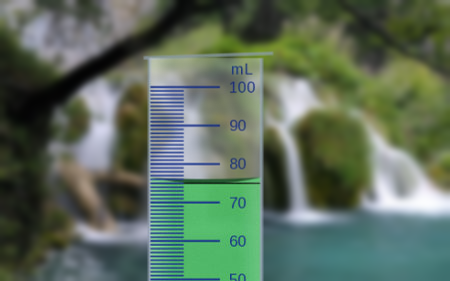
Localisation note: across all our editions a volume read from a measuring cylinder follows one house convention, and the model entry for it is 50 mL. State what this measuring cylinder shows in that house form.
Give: 75 mL
